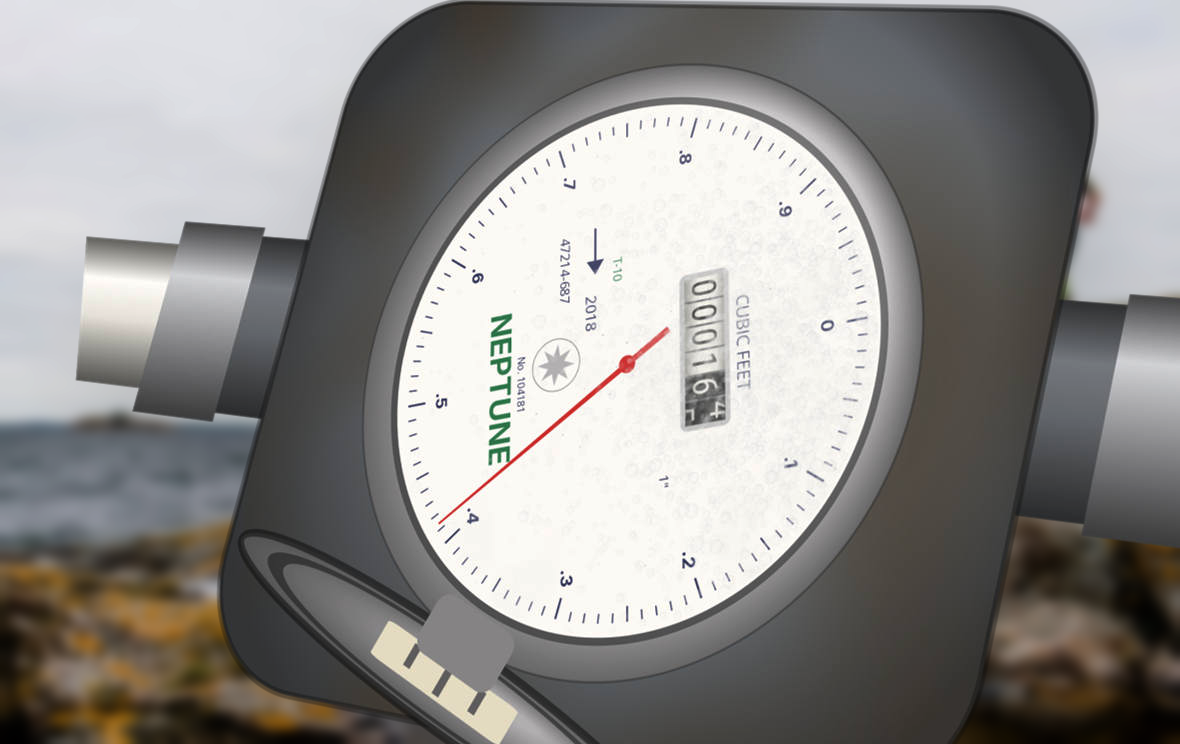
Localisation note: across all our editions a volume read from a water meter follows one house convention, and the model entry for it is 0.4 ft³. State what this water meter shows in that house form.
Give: 164.41 ft³
